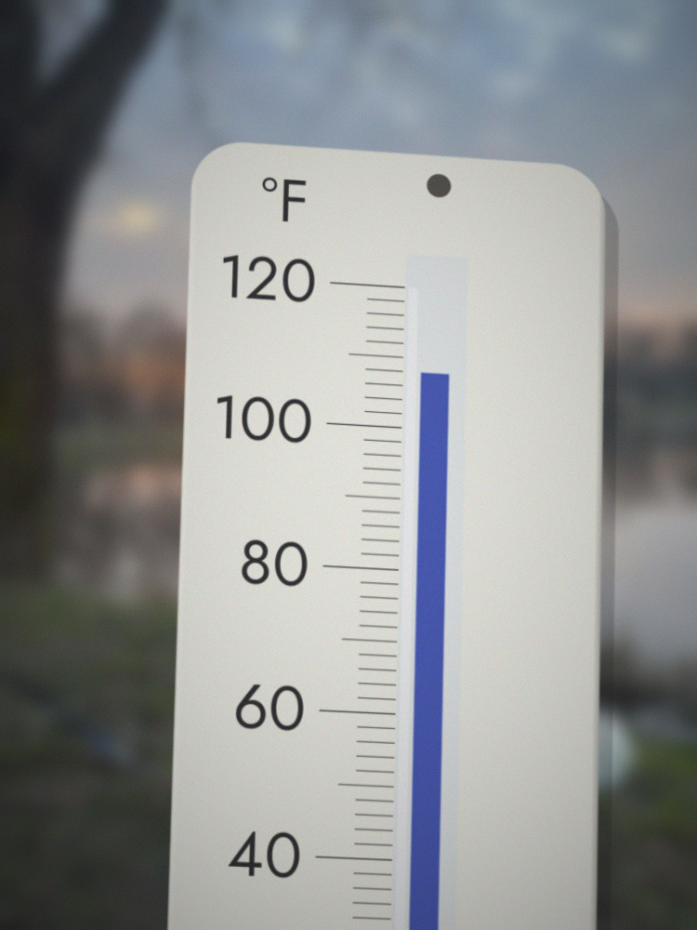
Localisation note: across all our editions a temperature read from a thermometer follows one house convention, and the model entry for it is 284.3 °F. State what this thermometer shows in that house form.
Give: 108 °F
